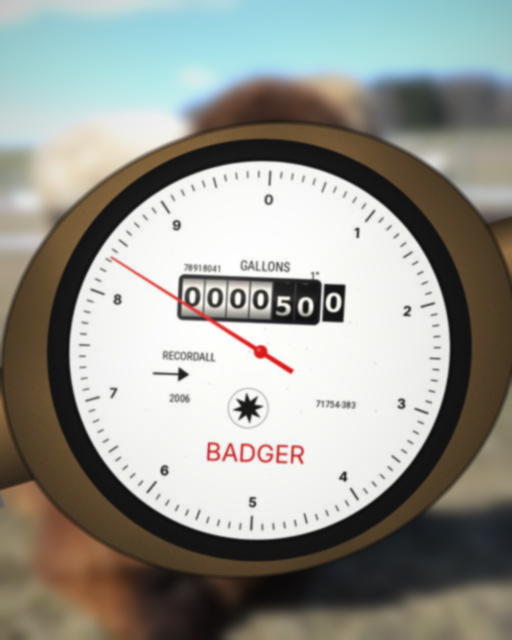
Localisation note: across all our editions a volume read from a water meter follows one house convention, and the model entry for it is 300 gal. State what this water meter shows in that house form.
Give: 498.3 gal
